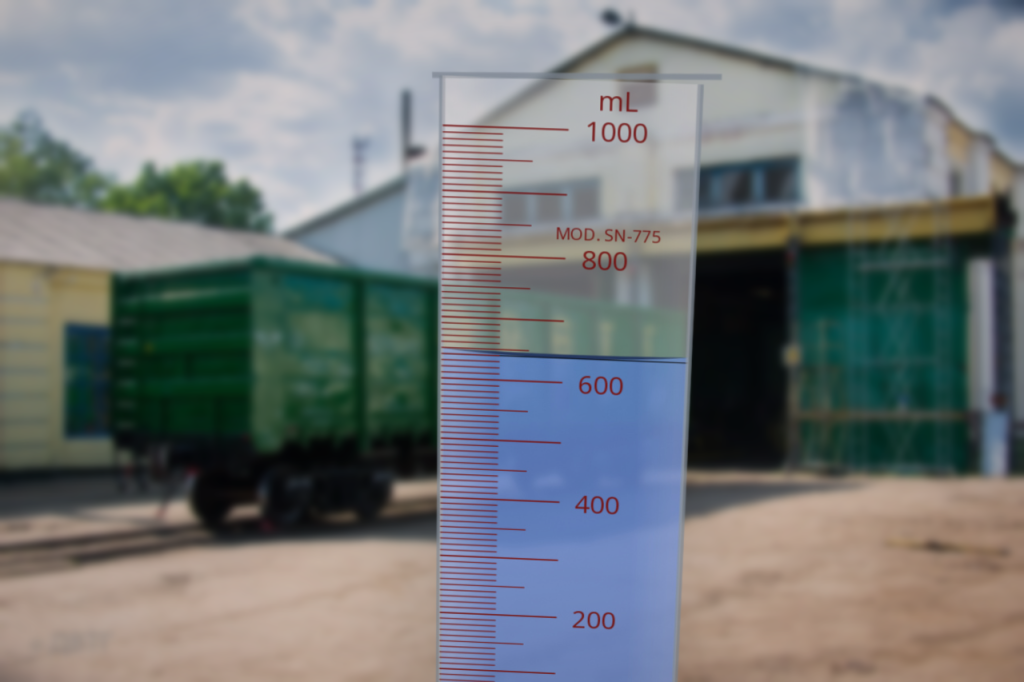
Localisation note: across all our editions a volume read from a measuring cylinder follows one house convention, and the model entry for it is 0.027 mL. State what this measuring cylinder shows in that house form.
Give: 640 mL
